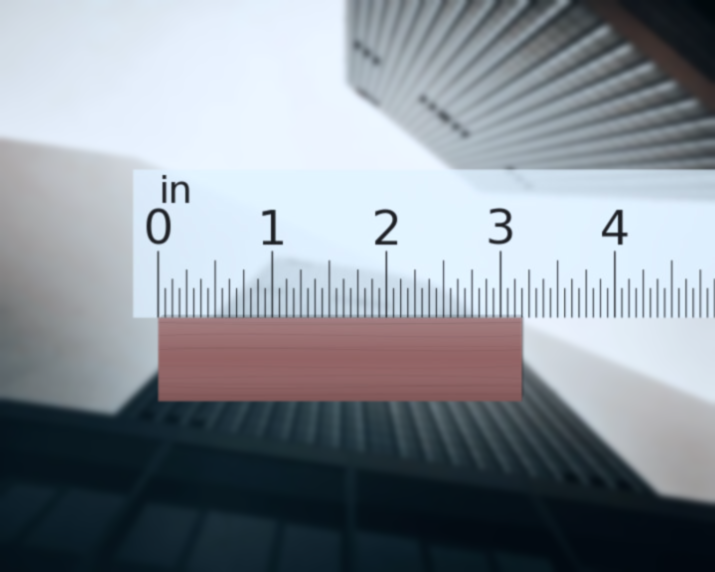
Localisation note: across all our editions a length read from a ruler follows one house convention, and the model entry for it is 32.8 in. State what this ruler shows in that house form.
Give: 3.1875 in
